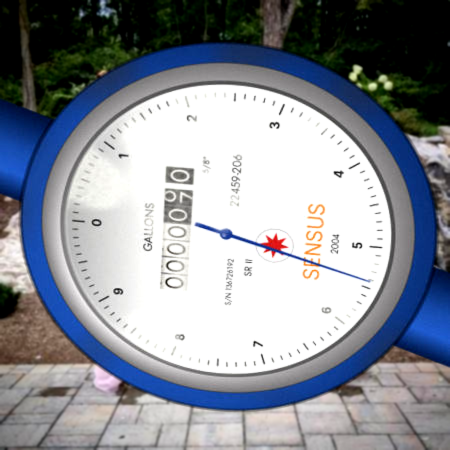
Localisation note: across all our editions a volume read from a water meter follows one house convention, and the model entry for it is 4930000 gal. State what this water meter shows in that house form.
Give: 65.4 gal
